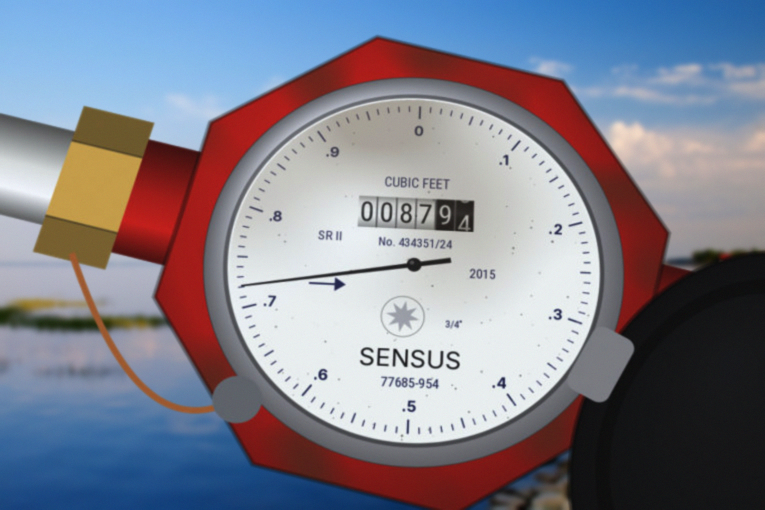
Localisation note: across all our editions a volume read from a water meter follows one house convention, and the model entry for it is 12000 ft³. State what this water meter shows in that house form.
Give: 8793.72 ft³
